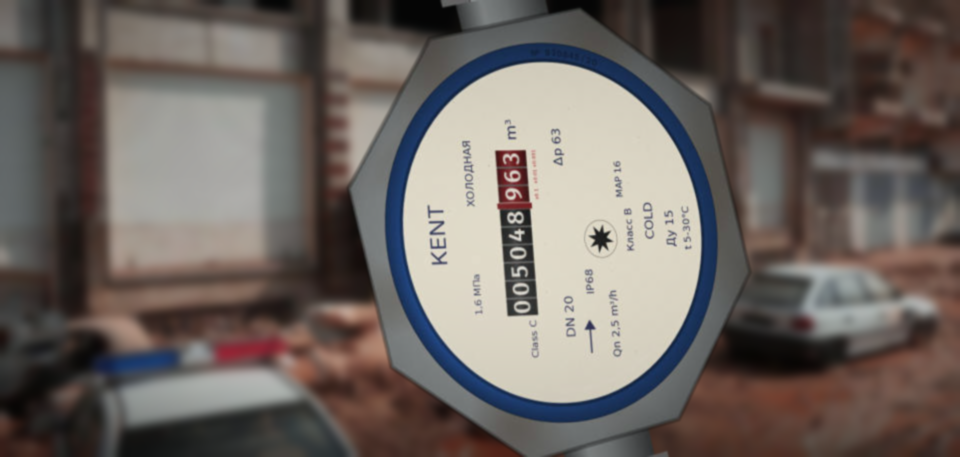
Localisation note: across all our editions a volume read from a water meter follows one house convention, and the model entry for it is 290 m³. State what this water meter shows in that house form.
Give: 5048.963 m³
